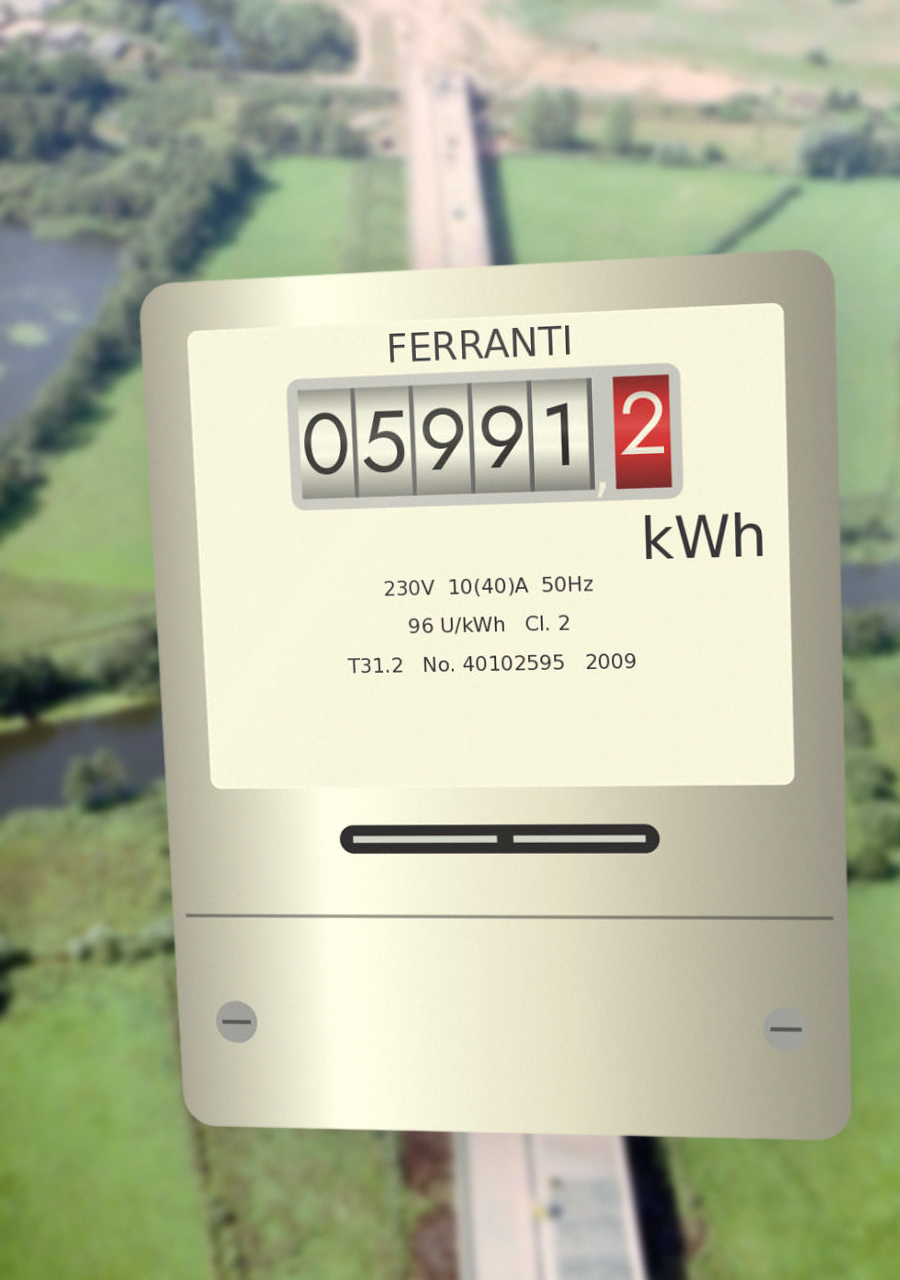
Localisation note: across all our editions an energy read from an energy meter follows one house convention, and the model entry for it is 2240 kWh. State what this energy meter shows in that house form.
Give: 5991.2 kWh
